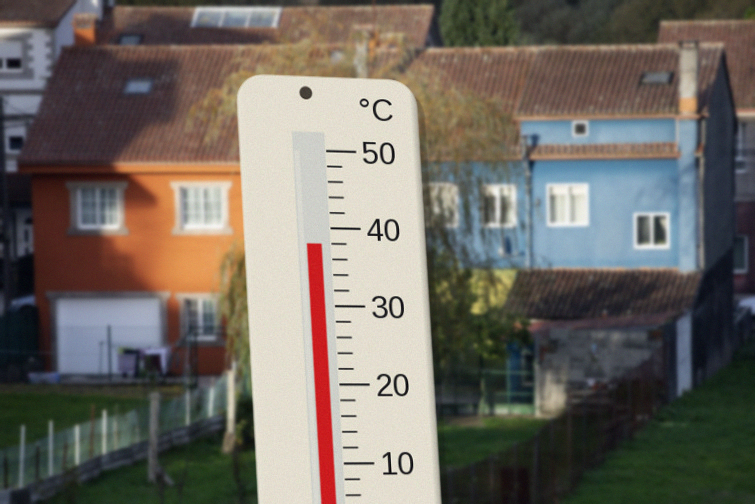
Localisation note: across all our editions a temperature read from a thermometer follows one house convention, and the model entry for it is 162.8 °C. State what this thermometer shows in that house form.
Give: 38 °C
